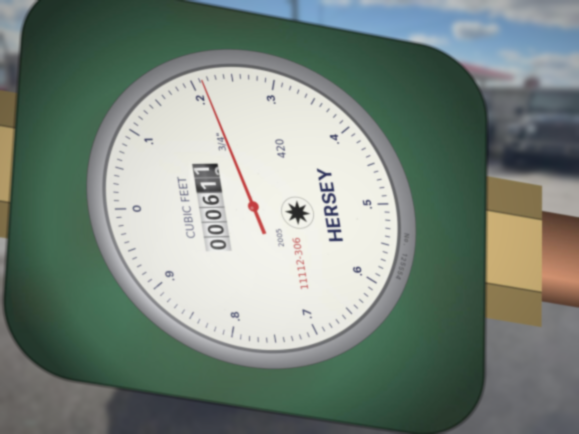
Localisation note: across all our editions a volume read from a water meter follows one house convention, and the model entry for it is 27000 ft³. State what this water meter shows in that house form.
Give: 611.21 ft³
